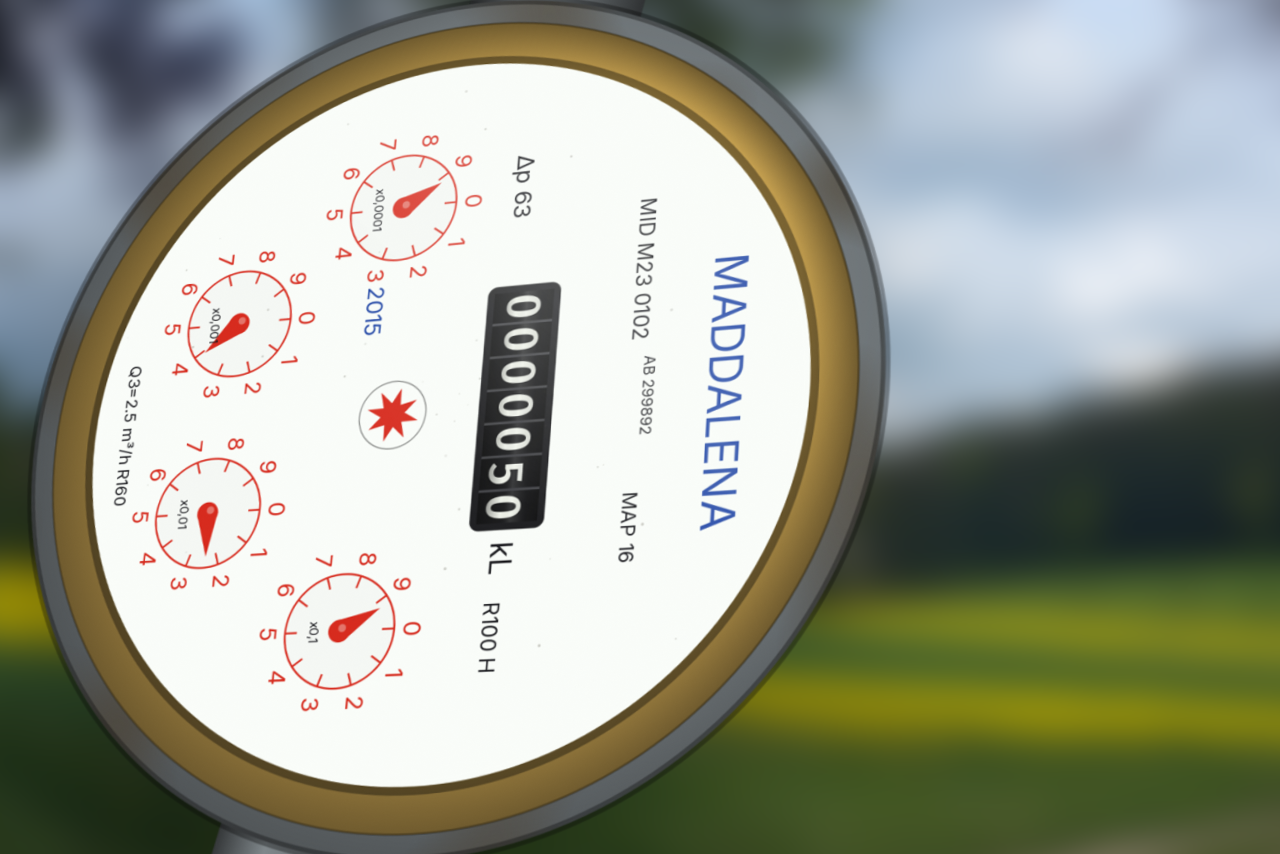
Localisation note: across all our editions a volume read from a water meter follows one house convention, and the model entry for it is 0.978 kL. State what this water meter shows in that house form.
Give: 49.9239 kL
